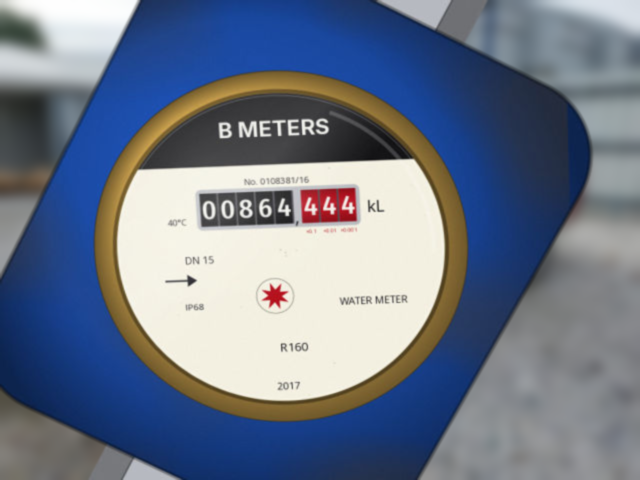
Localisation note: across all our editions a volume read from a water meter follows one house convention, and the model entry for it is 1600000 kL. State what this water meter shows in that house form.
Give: 864.444 kL
